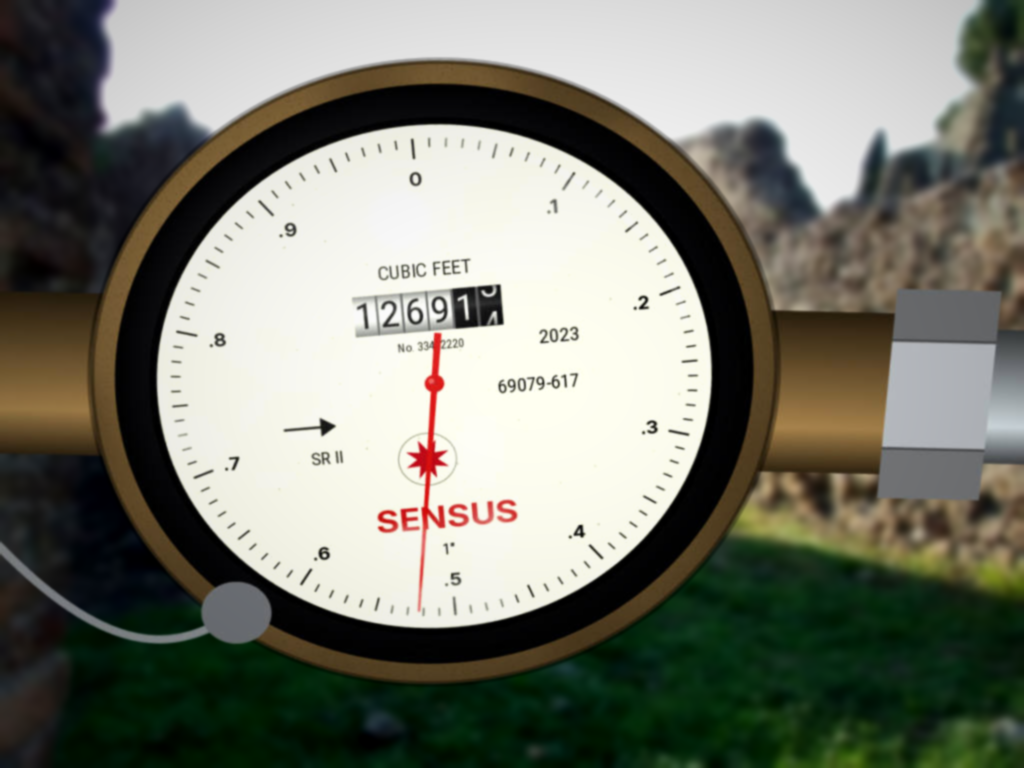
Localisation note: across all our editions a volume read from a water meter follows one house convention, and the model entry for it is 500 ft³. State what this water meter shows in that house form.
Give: 126913.52 ft³
